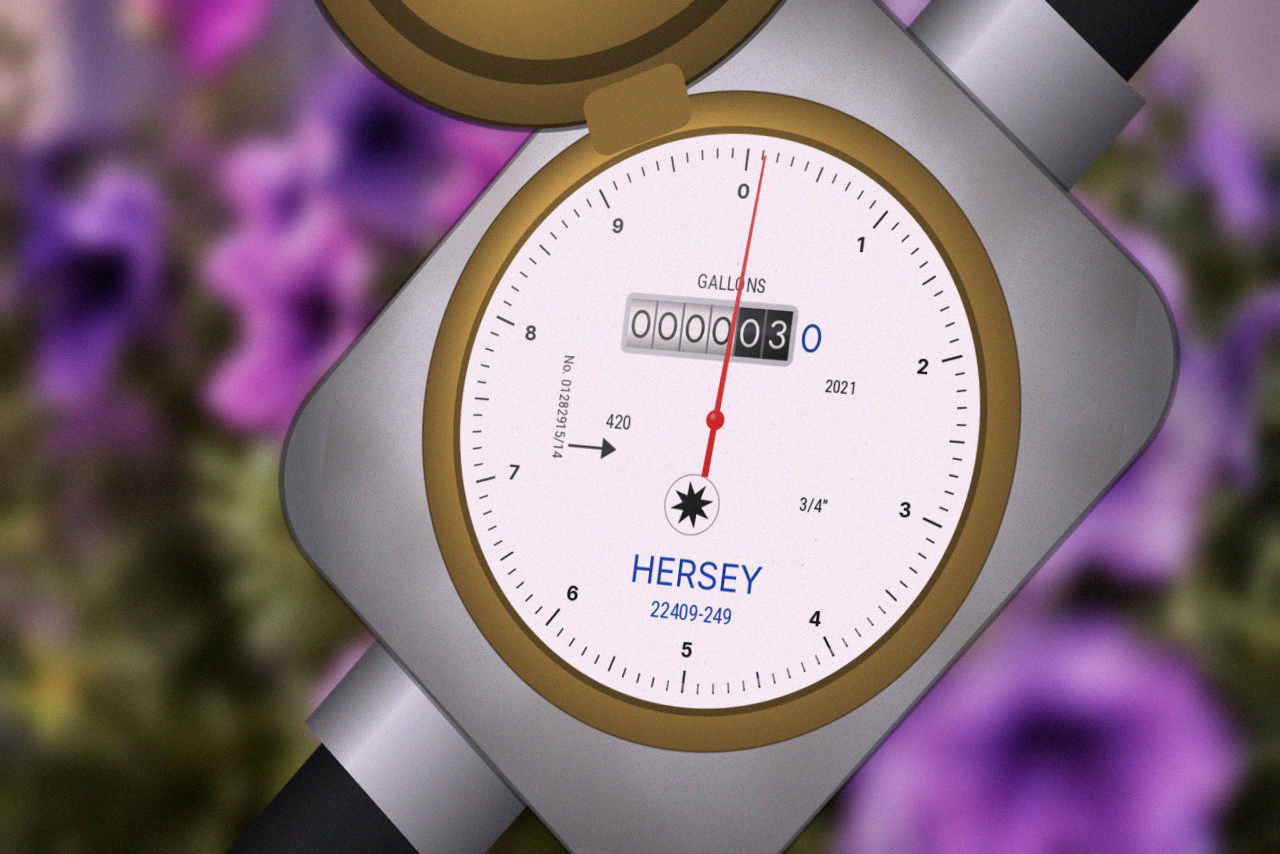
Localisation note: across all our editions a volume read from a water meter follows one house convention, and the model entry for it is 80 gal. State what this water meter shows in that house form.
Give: 30.1 gal
